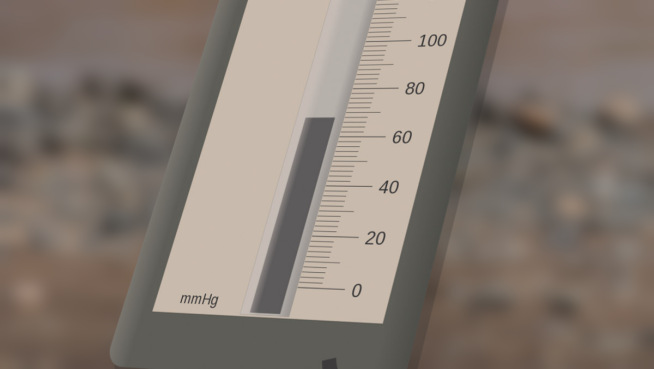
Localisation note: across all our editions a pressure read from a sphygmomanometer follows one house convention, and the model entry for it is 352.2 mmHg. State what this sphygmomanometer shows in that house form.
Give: 68 mmHg
